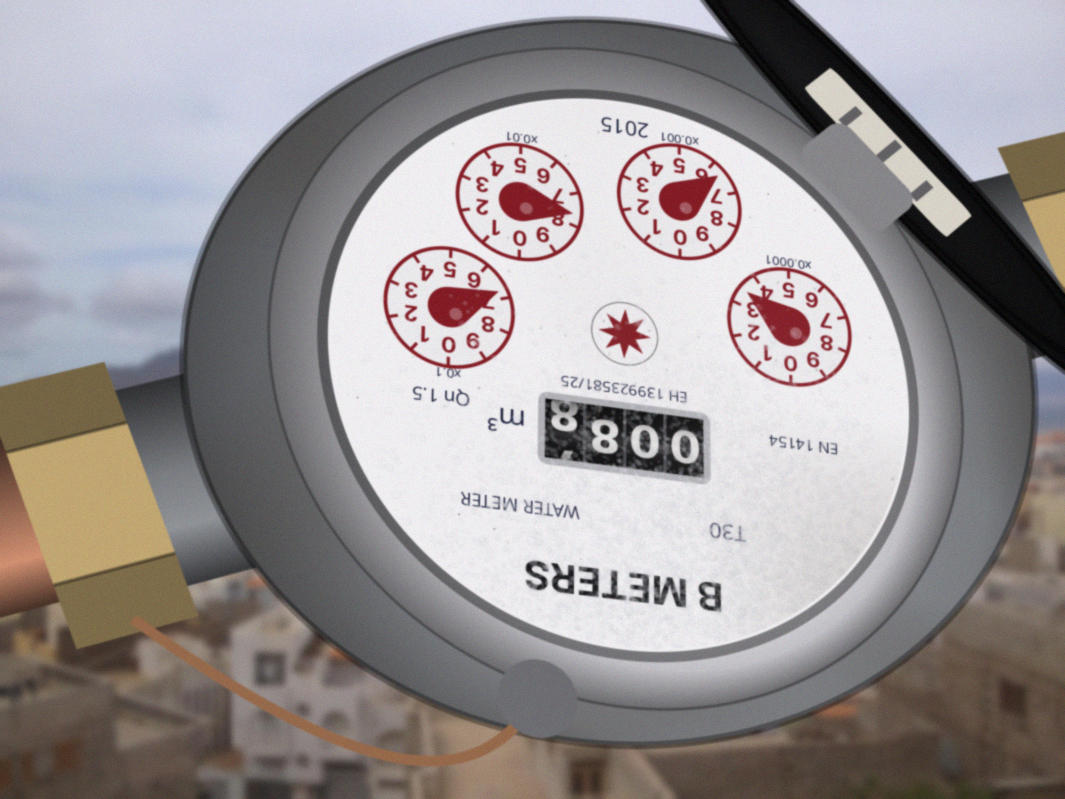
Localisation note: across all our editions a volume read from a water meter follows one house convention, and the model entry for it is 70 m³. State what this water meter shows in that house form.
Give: 87.6763 m³
